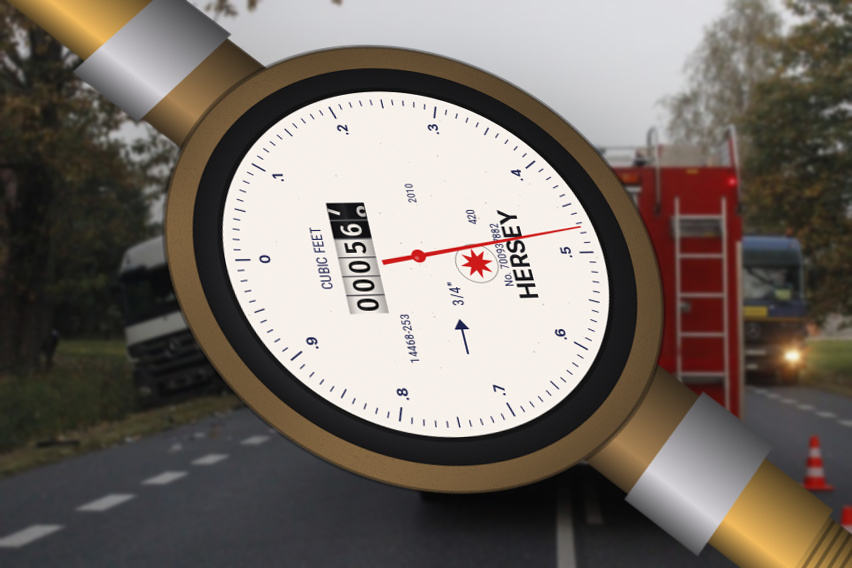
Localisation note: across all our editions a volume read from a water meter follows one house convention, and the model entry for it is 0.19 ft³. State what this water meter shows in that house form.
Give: 567.47 ft³
